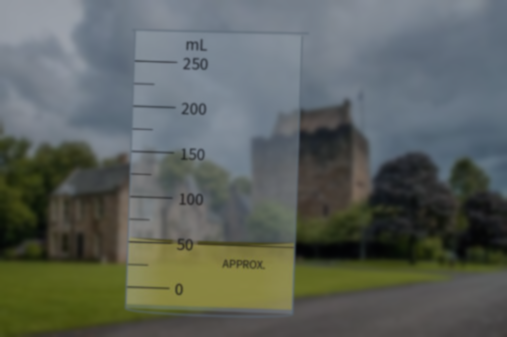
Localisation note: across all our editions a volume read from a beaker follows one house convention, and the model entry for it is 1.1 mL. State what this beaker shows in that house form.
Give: 50 mL
